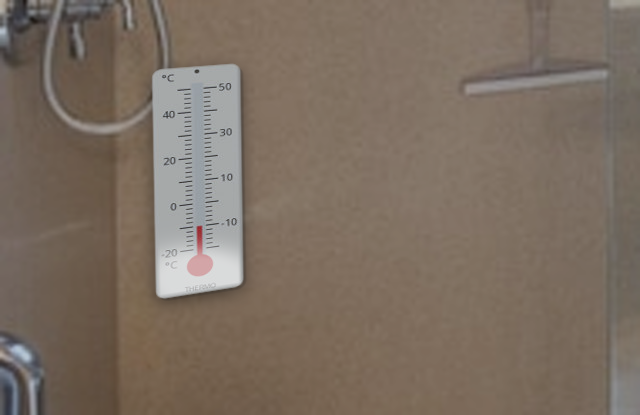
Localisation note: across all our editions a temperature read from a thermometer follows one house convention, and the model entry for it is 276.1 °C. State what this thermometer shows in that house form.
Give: -10 °C
